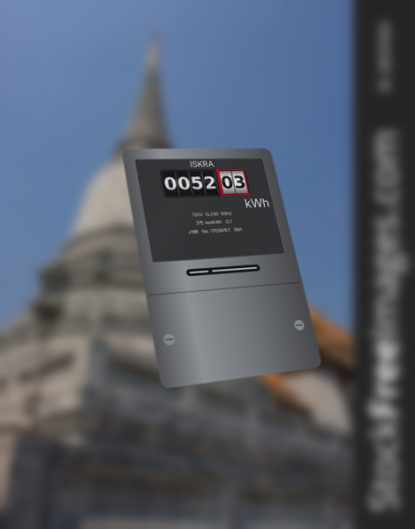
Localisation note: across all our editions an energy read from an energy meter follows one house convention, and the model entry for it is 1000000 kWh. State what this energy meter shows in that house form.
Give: 52.03 kWh
